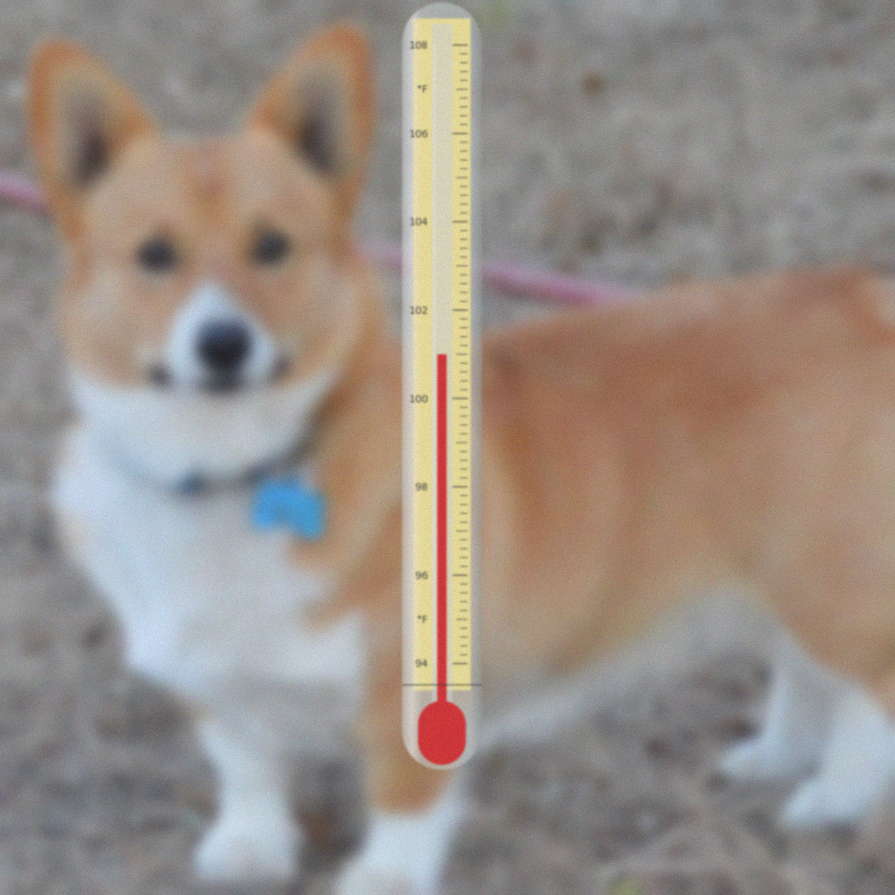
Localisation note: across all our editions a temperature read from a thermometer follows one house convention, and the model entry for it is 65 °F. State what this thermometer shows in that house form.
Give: 101 °F
